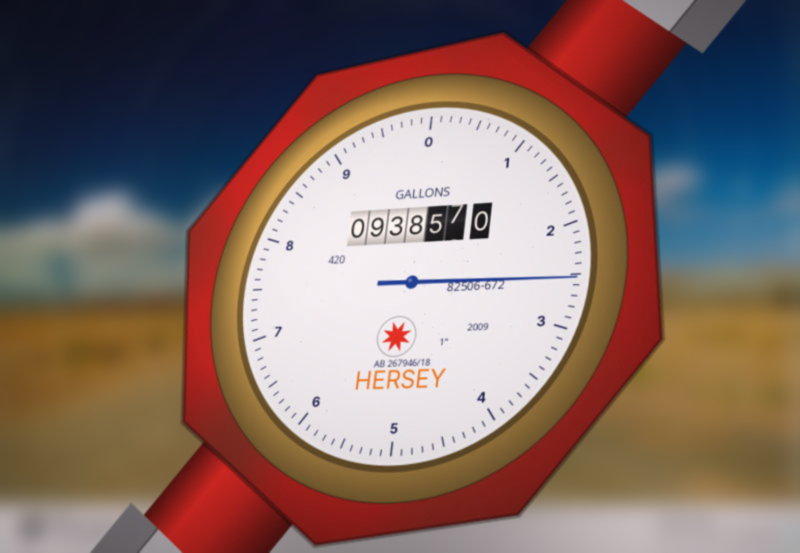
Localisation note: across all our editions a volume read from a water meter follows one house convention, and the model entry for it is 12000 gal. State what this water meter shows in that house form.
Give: 938572.5 gal
